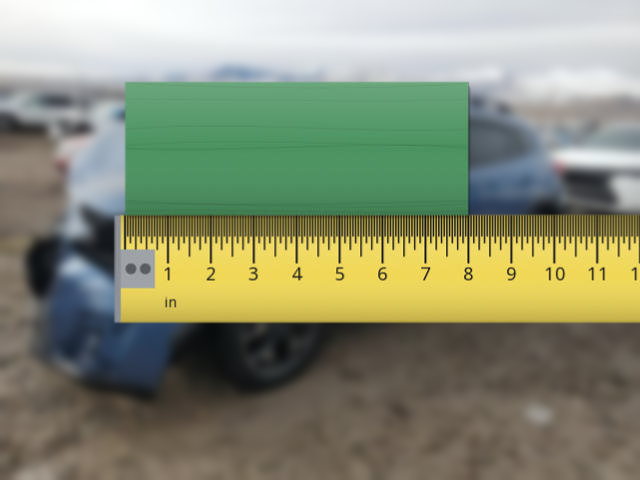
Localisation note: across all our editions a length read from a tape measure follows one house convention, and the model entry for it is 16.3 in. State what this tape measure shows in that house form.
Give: 8 in
